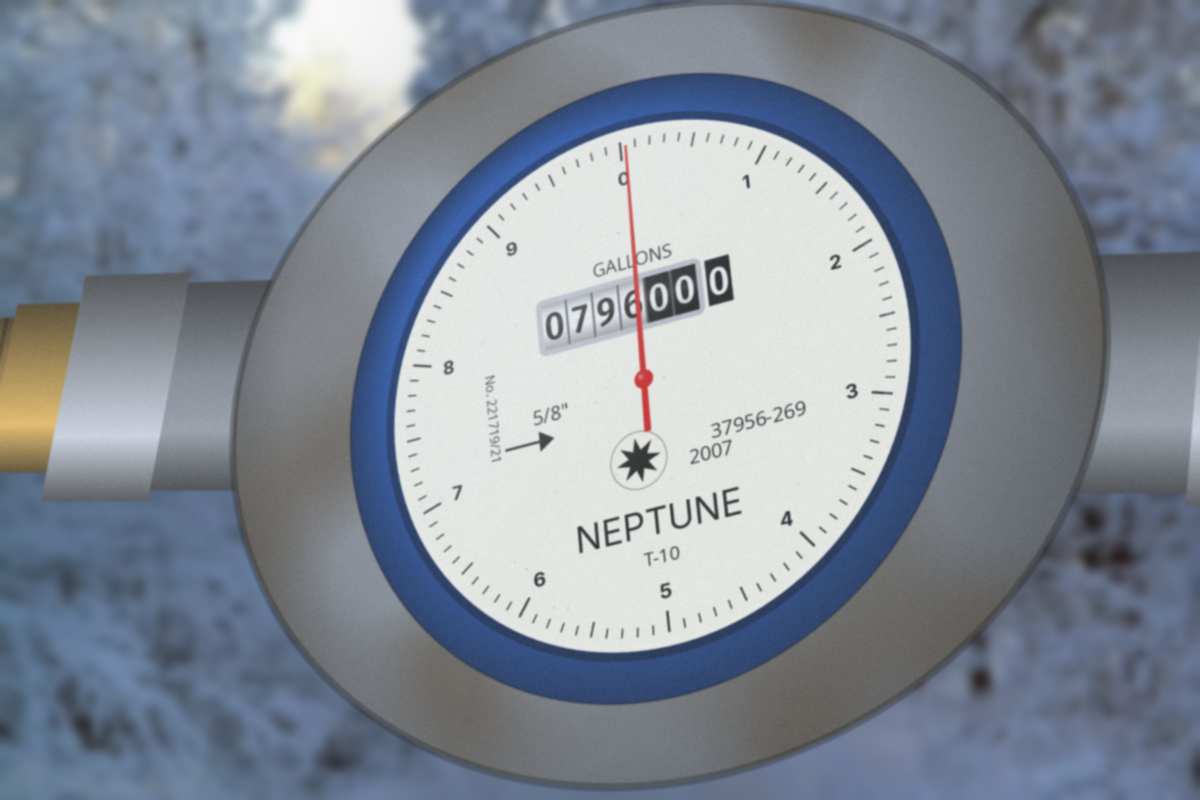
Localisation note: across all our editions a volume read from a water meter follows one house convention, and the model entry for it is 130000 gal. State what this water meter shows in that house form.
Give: 796000.0 gal
